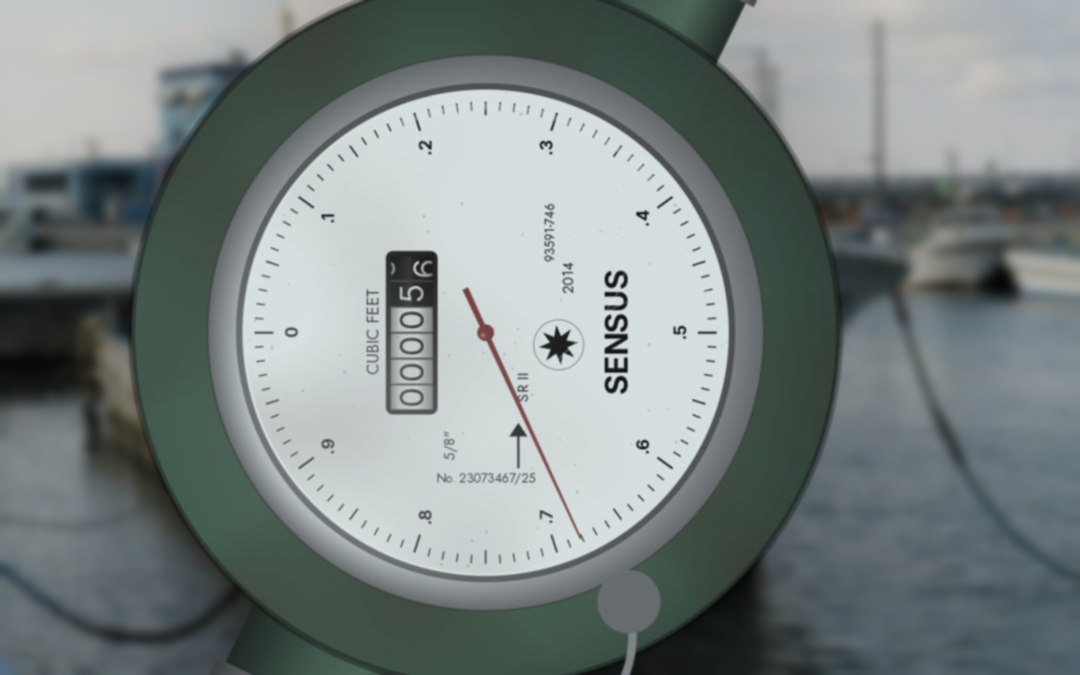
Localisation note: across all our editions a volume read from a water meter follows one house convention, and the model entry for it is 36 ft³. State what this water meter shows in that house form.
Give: 55.68 ft³
